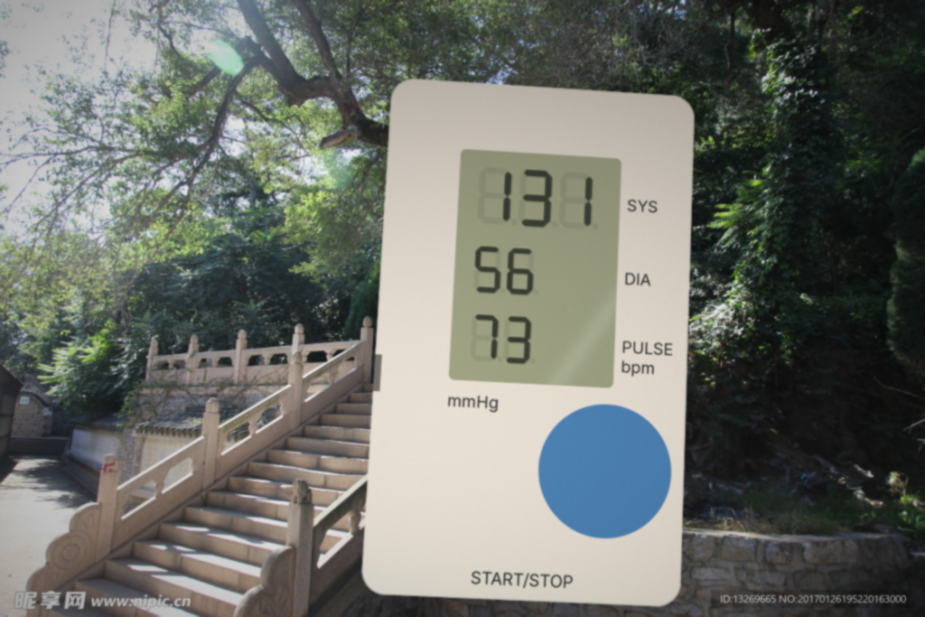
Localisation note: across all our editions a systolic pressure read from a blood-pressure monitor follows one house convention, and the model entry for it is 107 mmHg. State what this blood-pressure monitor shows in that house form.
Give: 131 mmHg
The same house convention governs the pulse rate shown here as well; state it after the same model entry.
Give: 73 bpm
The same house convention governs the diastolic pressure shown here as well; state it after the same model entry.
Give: 56 mmHg
